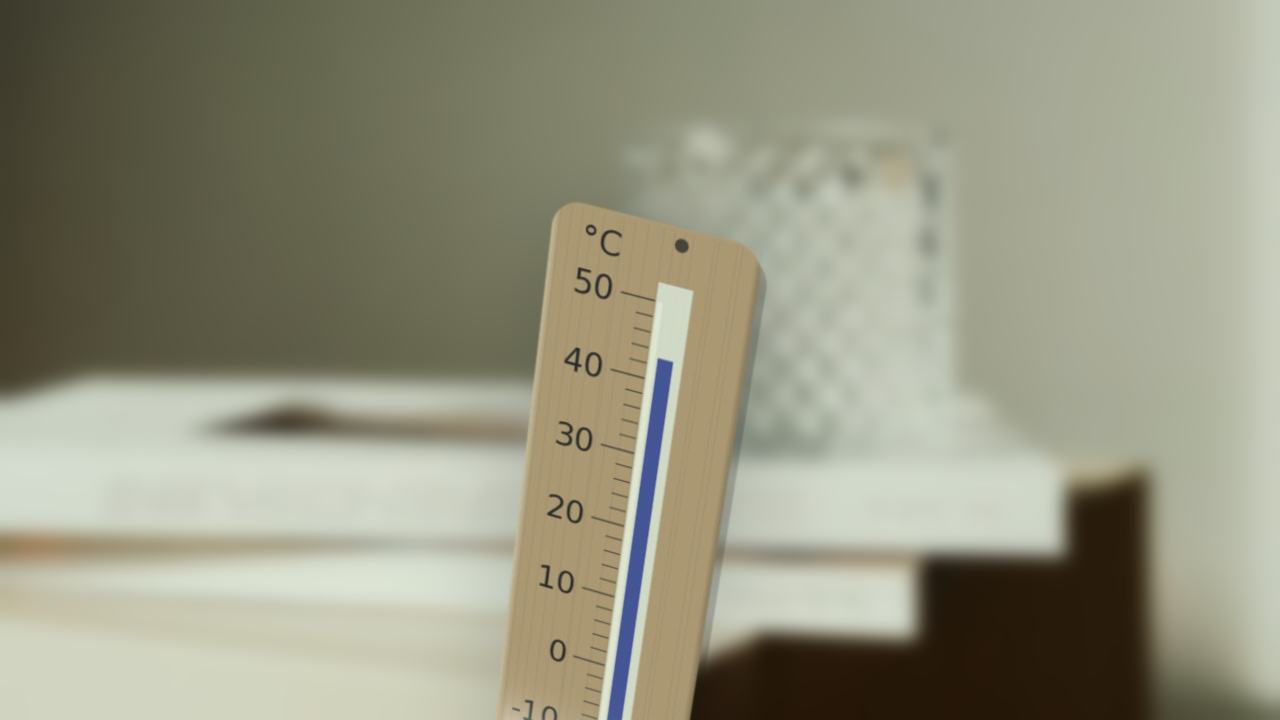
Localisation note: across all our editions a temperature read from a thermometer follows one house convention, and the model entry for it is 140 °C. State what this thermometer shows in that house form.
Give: 43 °C
